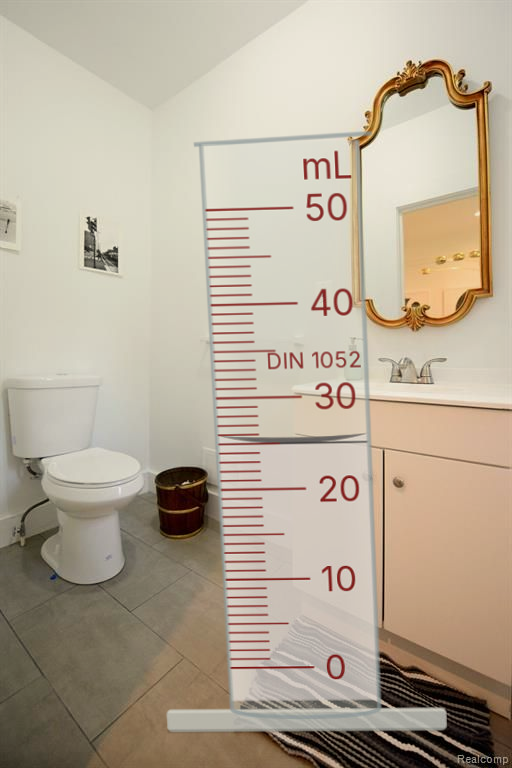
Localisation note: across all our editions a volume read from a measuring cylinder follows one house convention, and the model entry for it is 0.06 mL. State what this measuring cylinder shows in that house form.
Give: 25 mL
